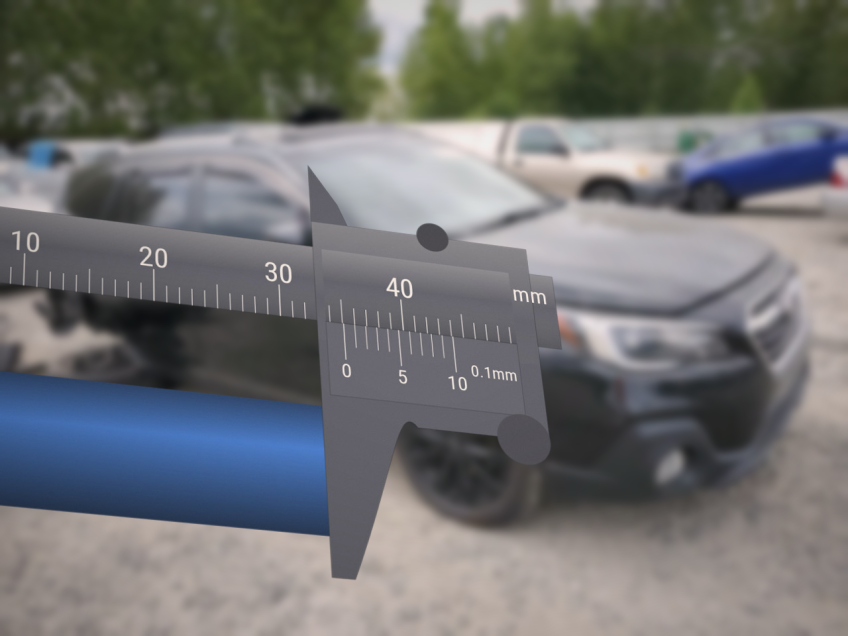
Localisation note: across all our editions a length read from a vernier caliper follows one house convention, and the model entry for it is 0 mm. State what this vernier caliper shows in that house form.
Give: 35.1 mm
